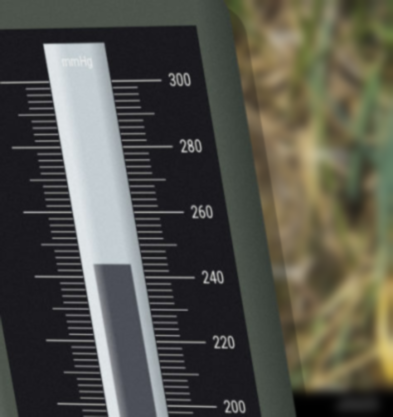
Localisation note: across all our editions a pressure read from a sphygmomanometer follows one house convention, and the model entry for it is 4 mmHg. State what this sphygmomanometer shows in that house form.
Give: 244 mmHg
